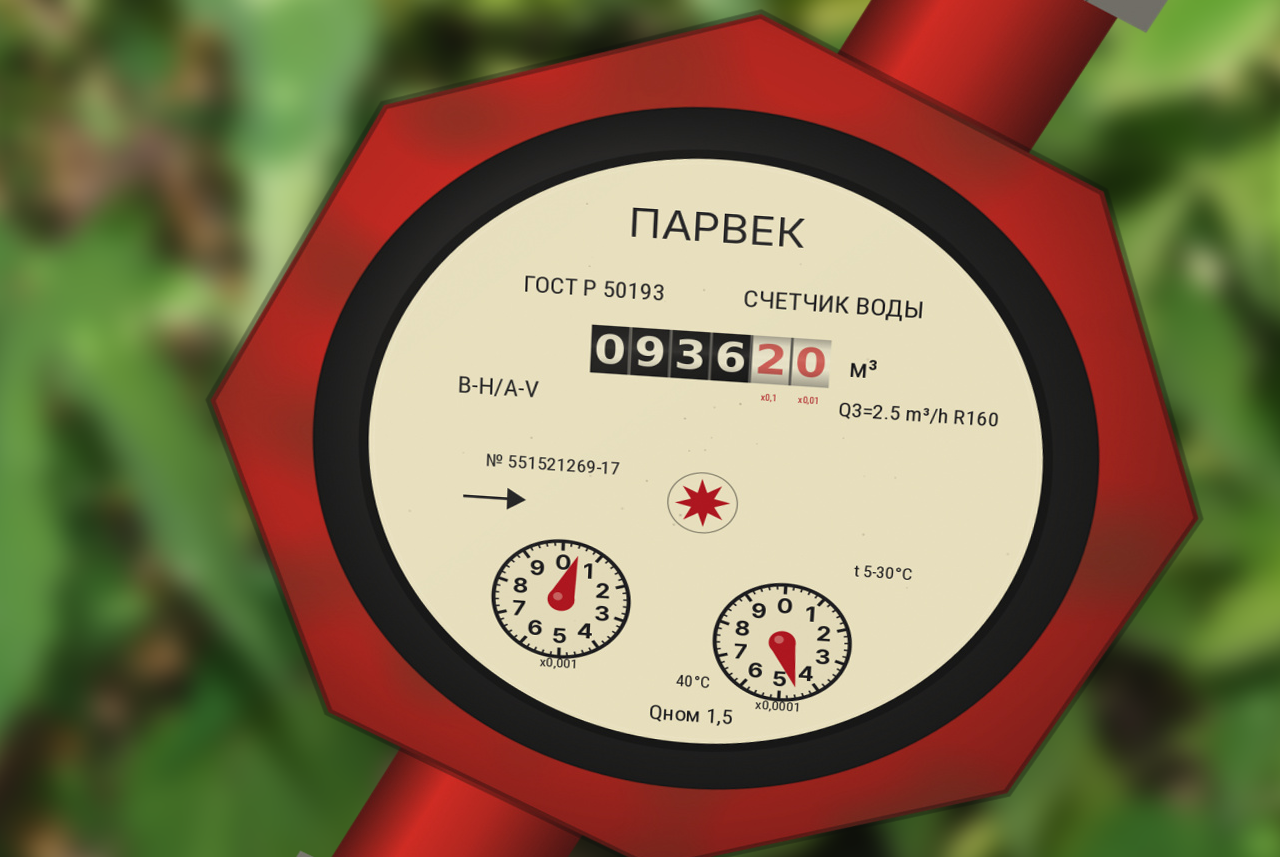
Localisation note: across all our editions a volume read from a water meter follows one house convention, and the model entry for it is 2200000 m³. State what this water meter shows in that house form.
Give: 936.2004 m³
